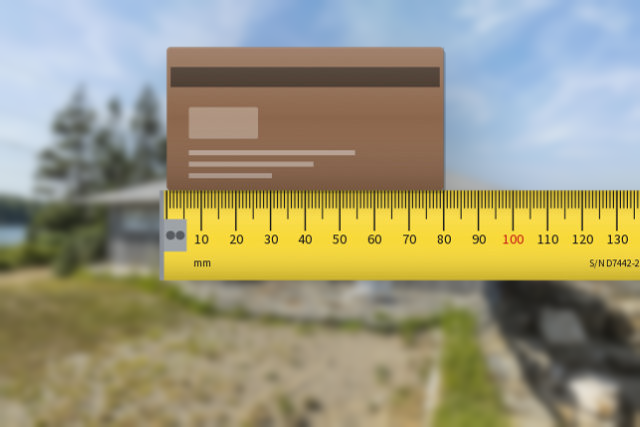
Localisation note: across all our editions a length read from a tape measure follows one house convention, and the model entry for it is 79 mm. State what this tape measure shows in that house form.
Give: 80 mm
